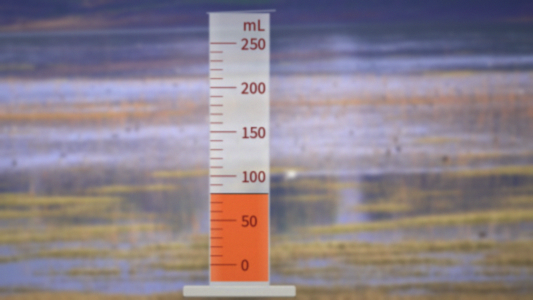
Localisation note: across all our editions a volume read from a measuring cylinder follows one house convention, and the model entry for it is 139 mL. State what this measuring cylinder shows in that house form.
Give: 80 mL
